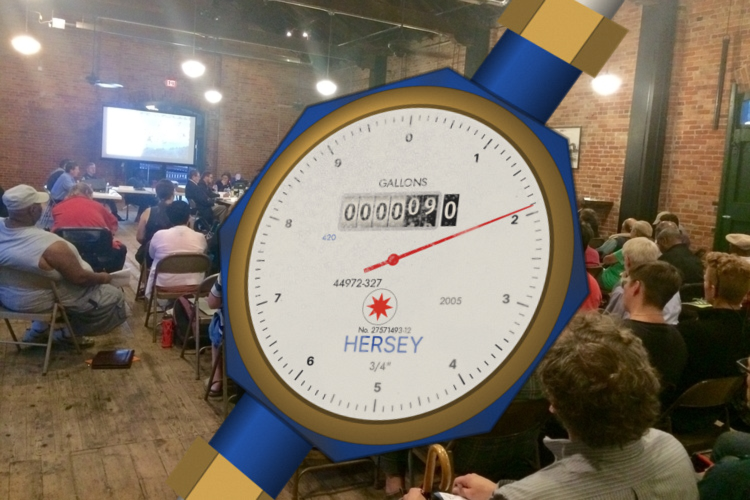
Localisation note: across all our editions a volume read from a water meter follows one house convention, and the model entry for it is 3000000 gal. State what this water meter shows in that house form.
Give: 91.9 gal
